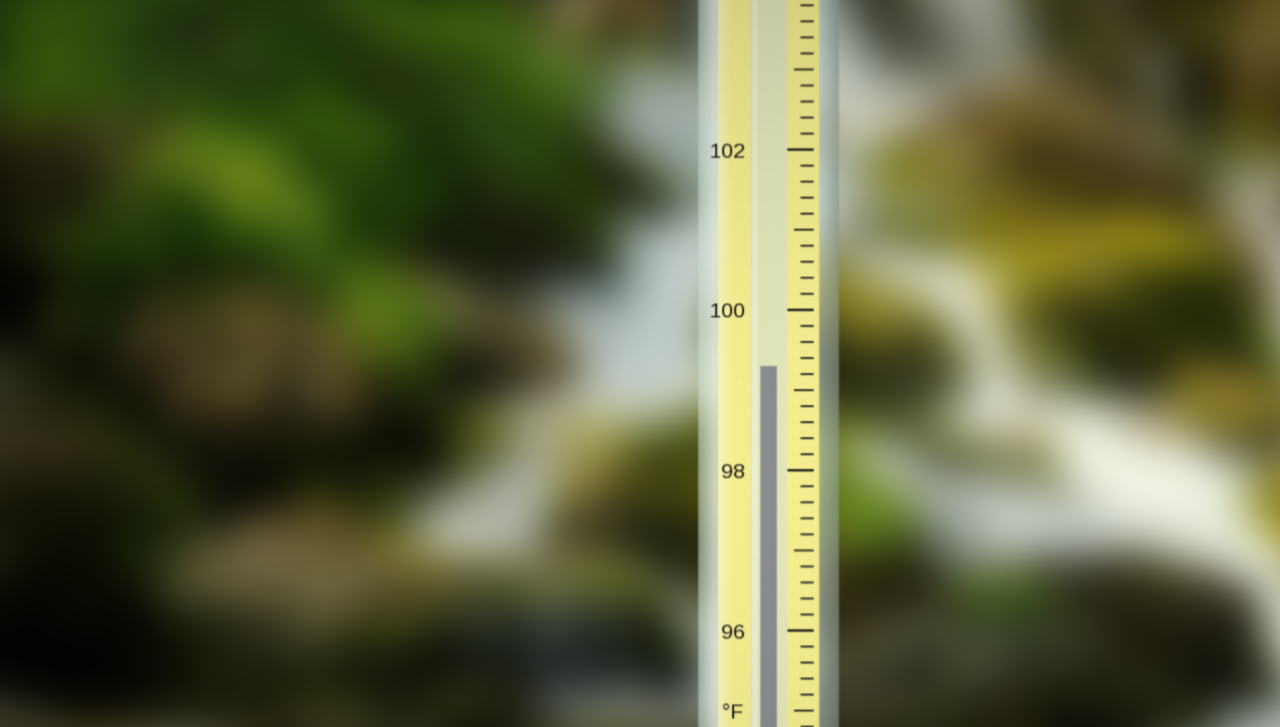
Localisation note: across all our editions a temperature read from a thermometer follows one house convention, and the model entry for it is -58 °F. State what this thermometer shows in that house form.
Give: 99.3 °F
